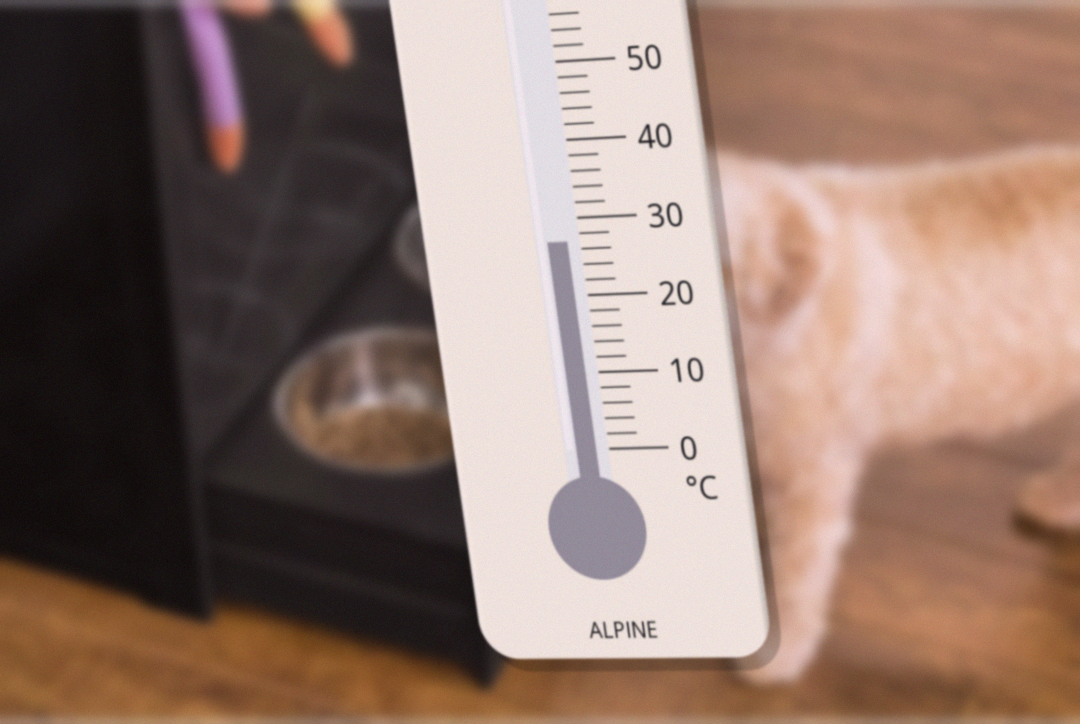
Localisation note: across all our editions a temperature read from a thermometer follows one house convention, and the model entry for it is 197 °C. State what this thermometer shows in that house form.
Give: 27 °C
